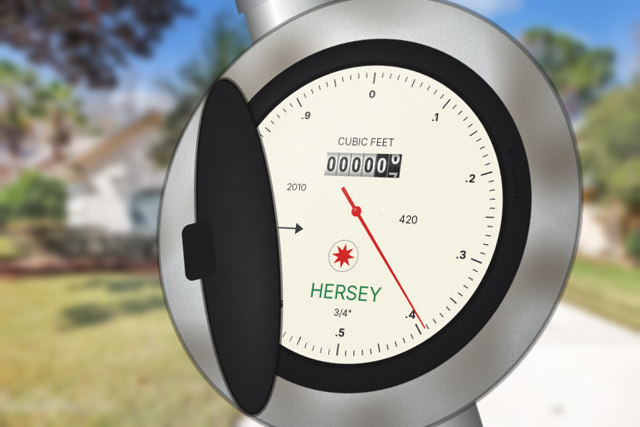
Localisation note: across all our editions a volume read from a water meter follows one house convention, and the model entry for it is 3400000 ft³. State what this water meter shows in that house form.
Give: 6.39 ft³
